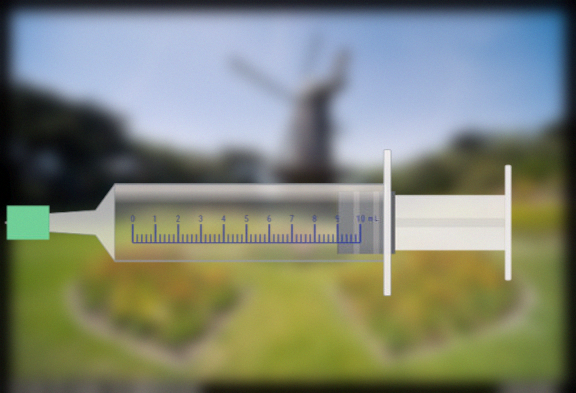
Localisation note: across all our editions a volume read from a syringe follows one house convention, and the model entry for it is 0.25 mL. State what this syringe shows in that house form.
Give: 9 mL
